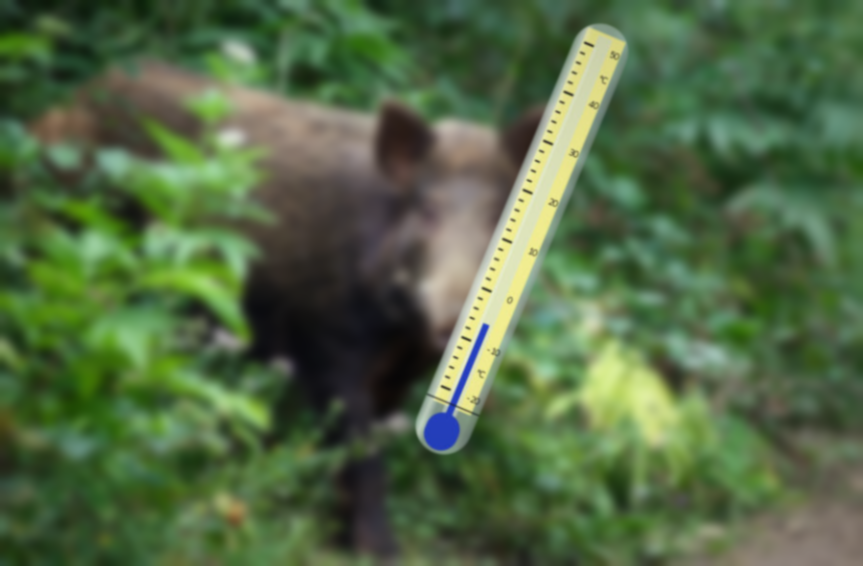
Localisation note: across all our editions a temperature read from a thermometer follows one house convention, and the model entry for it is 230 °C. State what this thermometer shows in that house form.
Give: -6 °C
